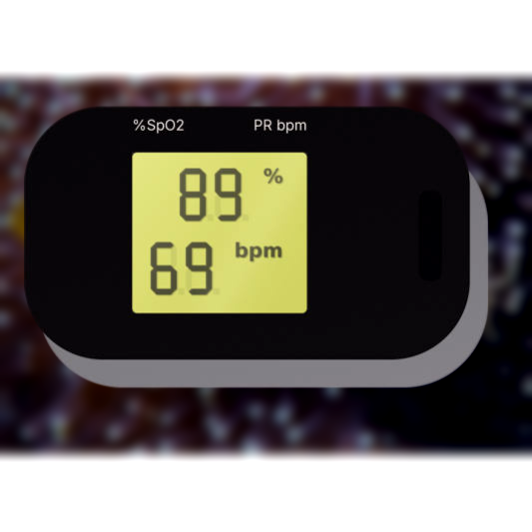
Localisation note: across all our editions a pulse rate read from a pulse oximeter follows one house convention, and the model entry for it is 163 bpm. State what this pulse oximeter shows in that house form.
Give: 69 bpm
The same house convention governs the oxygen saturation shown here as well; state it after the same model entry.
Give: 89 %
